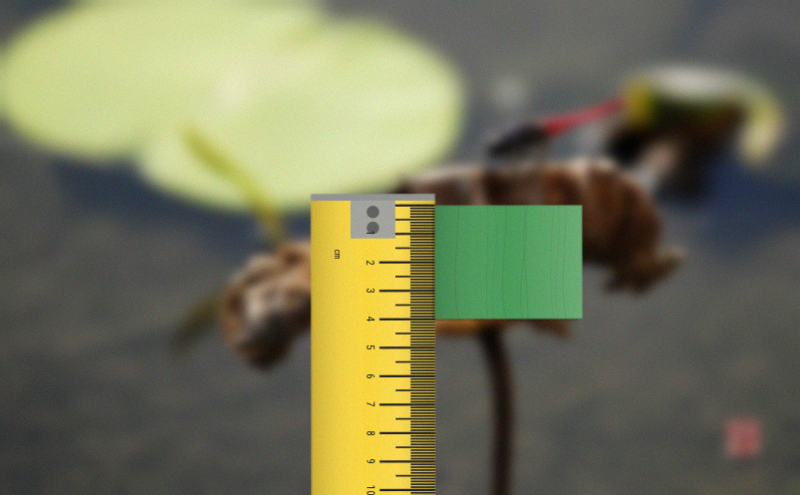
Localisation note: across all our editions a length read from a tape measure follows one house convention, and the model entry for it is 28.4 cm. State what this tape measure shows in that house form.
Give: 4 cm
